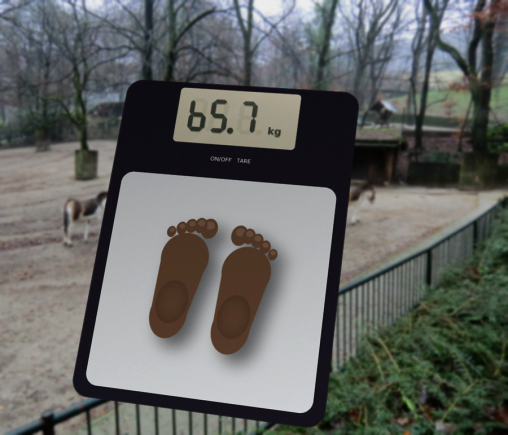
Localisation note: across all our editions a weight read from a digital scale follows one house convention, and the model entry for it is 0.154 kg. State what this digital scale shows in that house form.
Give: 65.7 kg
